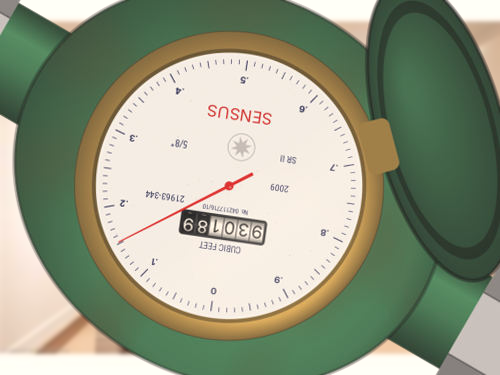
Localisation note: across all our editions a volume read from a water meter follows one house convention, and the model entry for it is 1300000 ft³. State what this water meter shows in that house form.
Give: 930189.15 ft³
